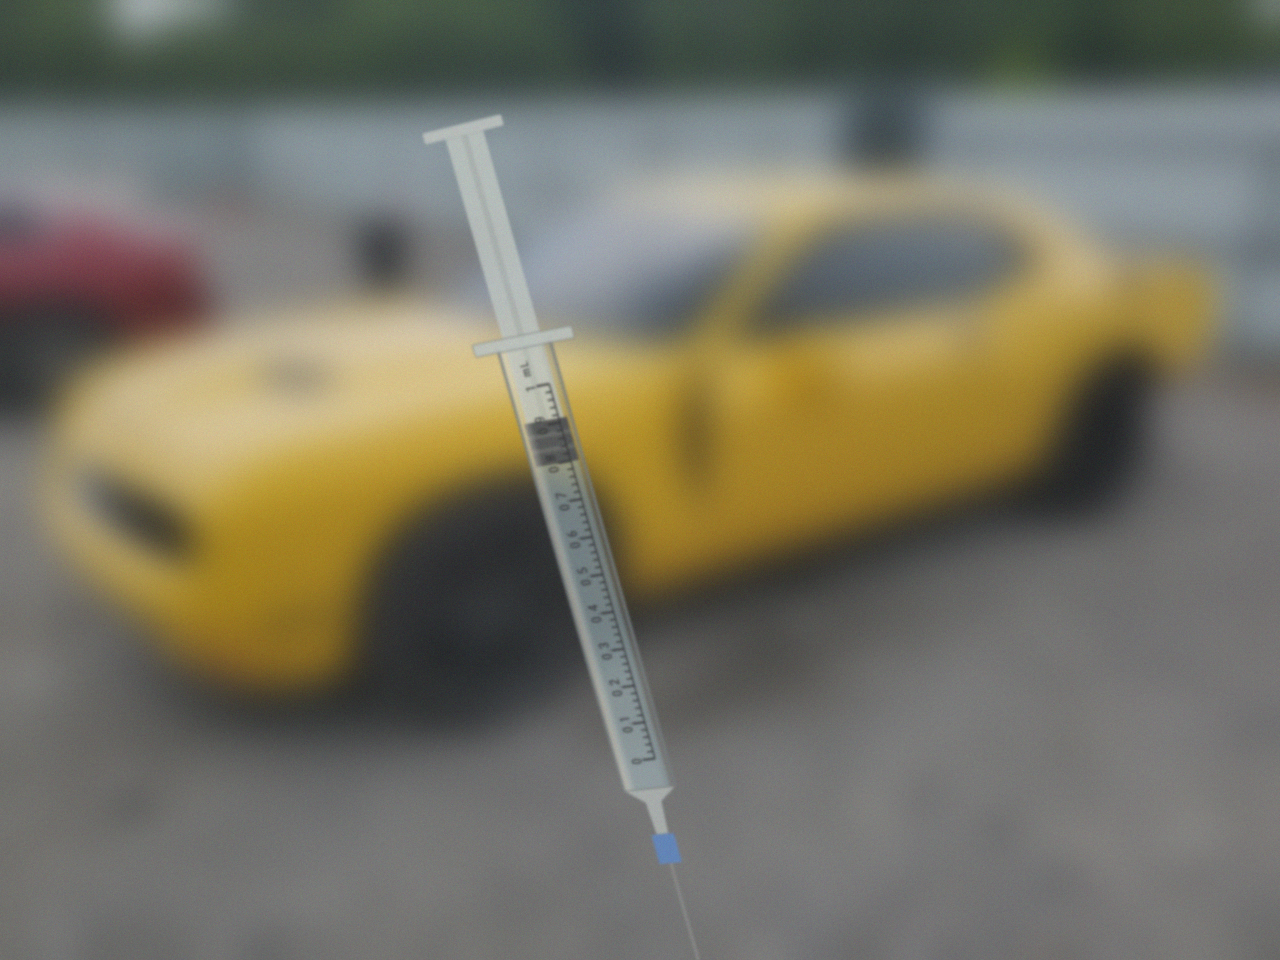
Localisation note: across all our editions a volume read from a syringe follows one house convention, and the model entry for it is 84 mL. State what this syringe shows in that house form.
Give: 0.8 mL
